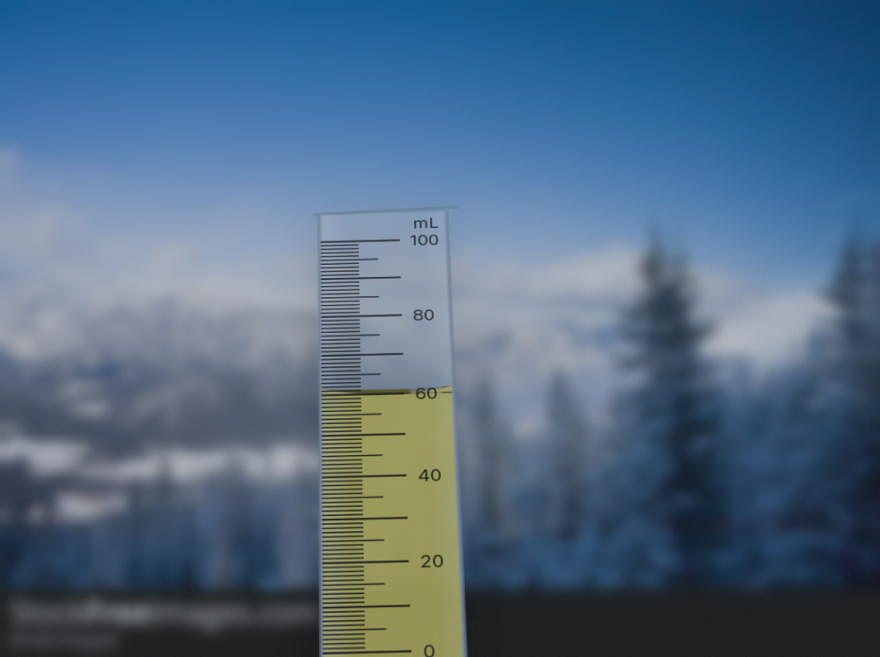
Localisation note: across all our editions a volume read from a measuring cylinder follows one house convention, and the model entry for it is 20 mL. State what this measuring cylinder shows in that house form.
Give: 60 mL
